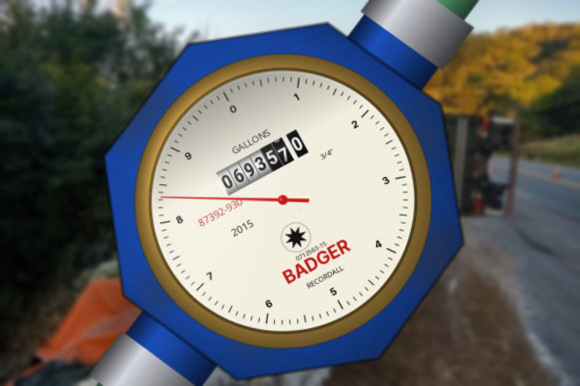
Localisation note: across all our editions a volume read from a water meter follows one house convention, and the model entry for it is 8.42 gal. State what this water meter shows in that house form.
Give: 693568.3 gal
